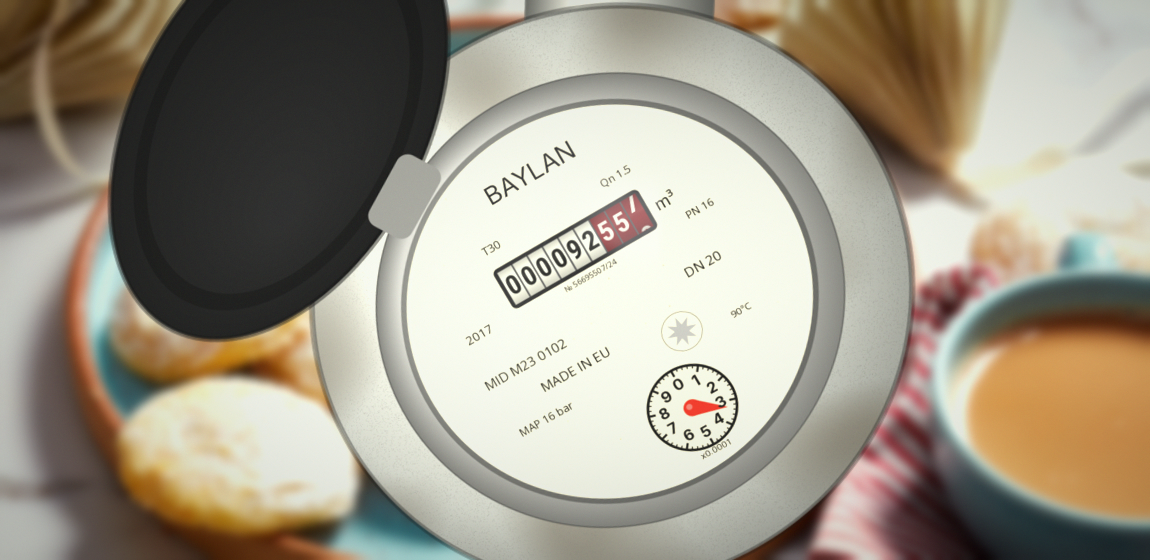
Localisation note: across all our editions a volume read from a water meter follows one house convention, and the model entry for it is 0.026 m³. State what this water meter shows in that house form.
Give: 92.5573 m³
